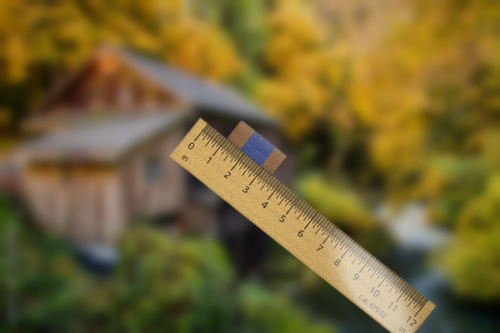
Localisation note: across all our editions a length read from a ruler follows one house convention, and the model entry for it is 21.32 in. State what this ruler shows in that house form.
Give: 2.5 in
